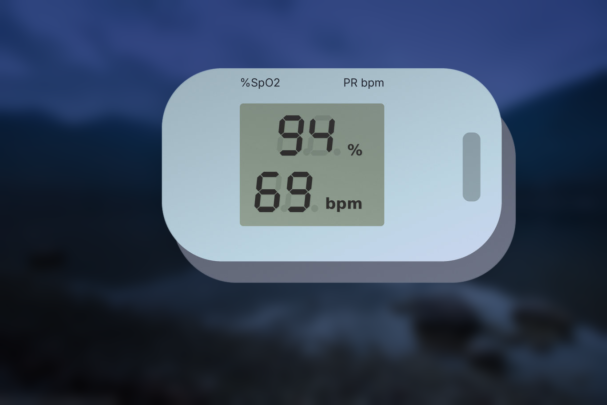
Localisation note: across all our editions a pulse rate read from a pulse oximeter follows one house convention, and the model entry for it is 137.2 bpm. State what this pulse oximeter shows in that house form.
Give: 69 bpm
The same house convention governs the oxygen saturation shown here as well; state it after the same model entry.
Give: 94 %
